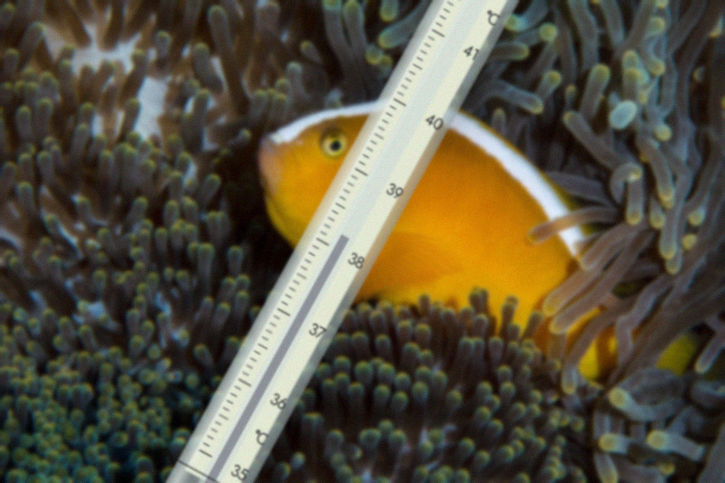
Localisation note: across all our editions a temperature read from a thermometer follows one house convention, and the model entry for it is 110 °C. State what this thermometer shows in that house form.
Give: 38.2 °C
